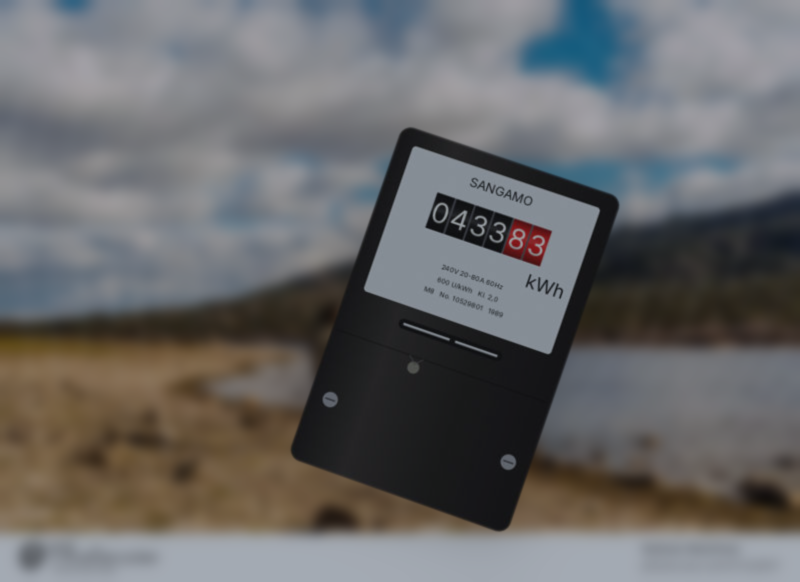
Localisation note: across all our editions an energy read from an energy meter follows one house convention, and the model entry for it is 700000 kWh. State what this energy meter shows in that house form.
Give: 433.83 kWh
